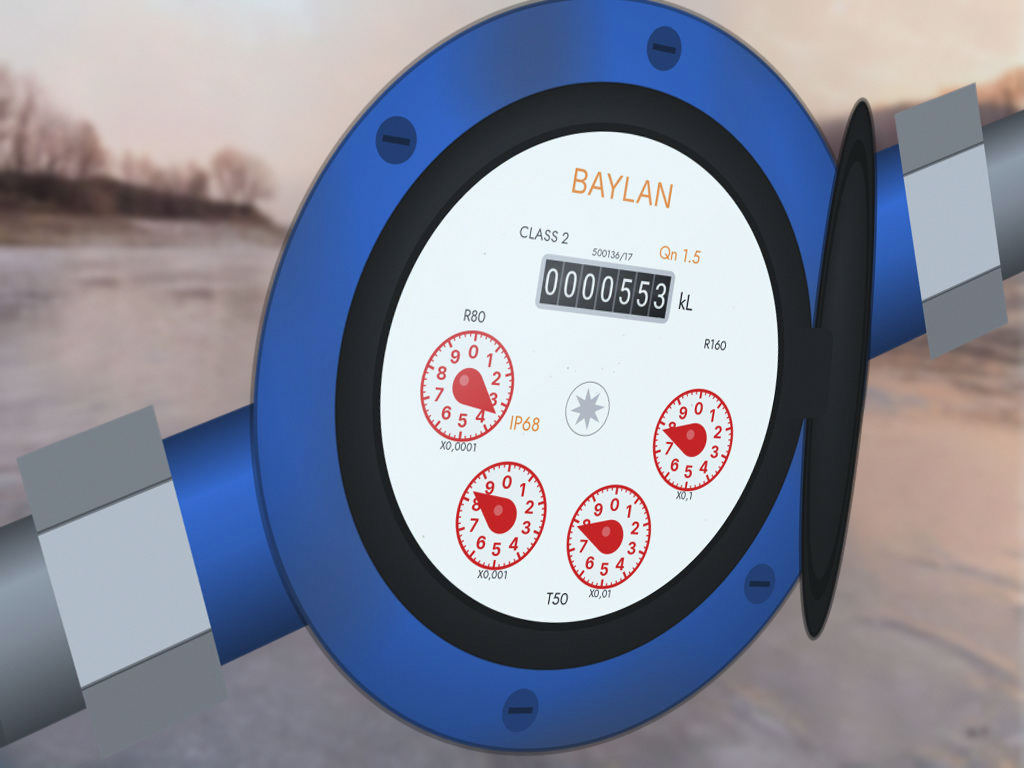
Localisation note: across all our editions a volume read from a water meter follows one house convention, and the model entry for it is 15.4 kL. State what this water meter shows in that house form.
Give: 553.7783 kL
